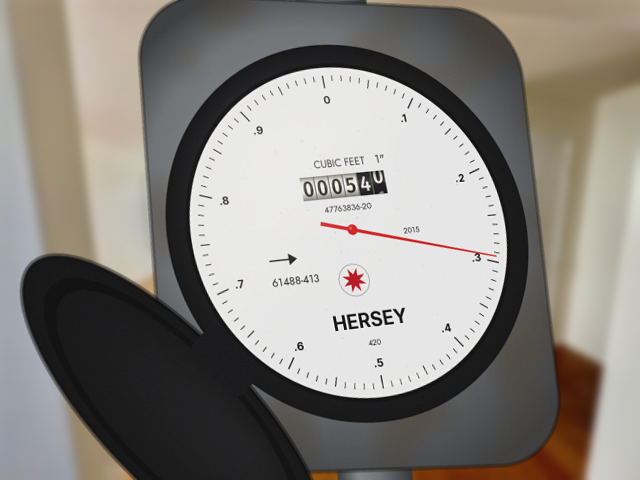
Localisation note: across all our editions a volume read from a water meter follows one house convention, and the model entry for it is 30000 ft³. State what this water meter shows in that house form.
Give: 540.29 ft³
